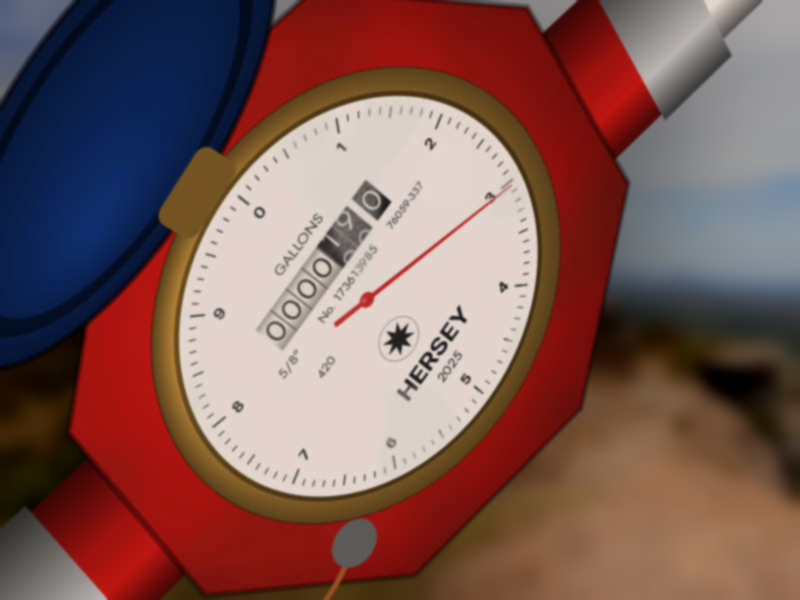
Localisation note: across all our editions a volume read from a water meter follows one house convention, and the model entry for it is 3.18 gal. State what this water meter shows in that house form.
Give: 193.0 gal
